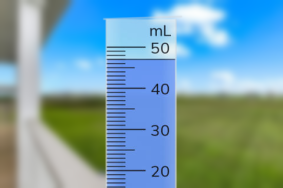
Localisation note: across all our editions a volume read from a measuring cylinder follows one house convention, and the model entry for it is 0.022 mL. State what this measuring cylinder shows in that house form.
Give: 47 mL
